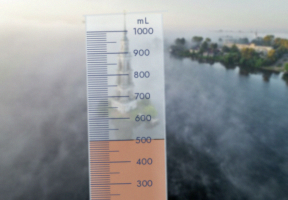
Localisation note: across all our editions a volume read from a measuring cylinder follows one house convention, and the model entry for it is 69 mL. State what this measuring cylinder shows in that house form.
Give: 500 mL
